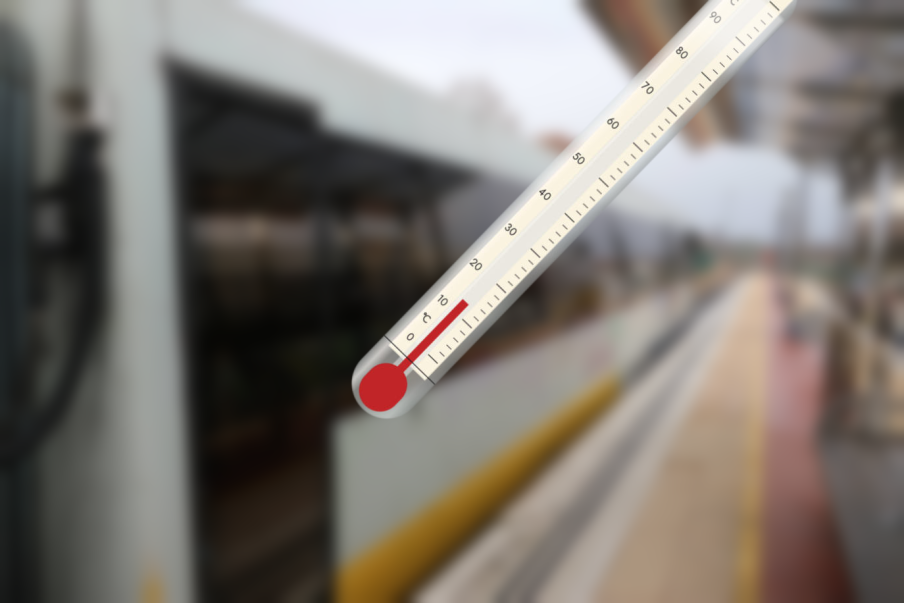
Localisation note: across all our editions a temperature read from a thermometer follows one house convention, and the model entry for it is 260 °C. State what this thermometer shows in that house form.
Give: 13 °C
